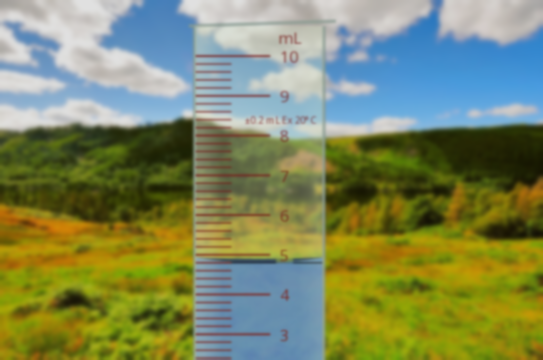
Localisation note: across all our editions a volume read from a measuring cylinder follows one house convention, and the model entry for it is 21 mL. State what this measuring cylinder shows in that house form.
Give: 4.8 mL
